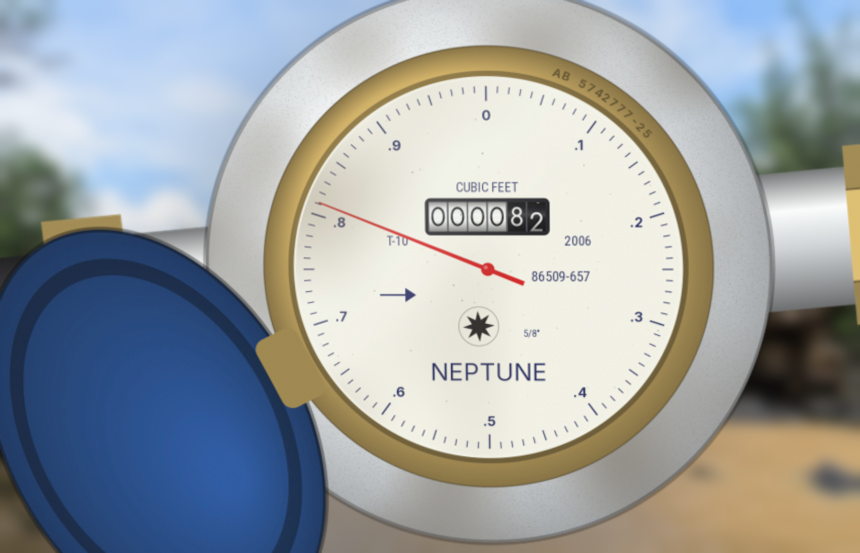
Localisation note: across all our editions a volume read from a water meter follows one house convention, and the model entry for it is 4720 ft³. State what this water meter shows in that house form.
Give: 81.81 ft³
